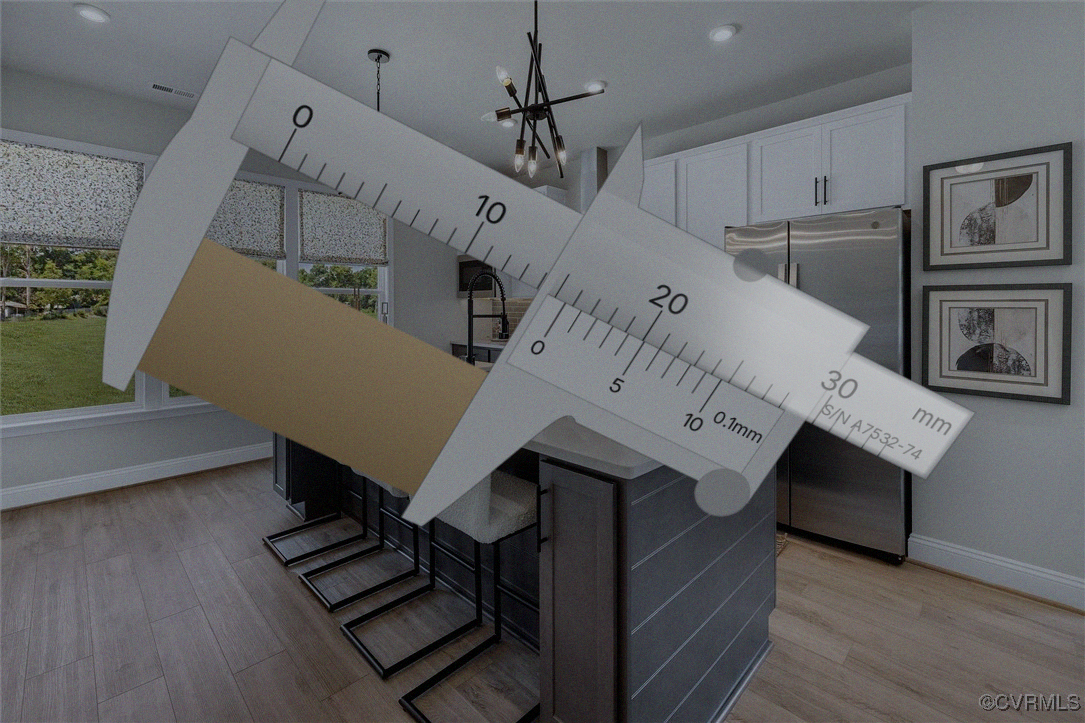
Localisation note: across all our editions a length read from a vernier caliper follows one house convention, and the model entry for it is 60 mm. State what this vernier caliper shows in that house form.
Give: 15.6 mm
